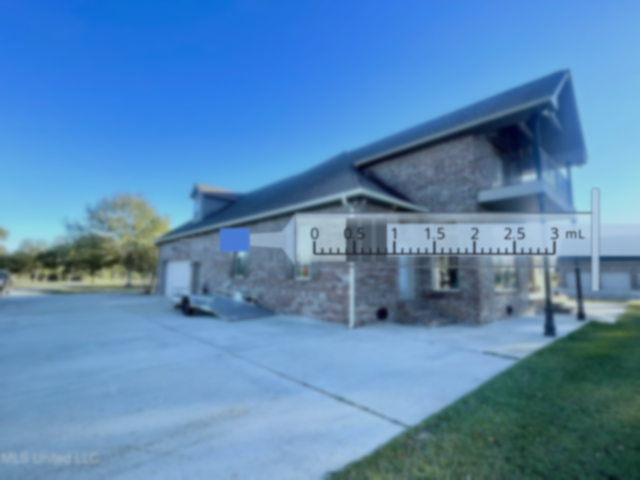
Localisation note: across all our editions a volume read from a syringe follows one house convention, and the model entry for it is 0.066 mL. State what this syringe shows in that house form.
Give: 0.4 mL
